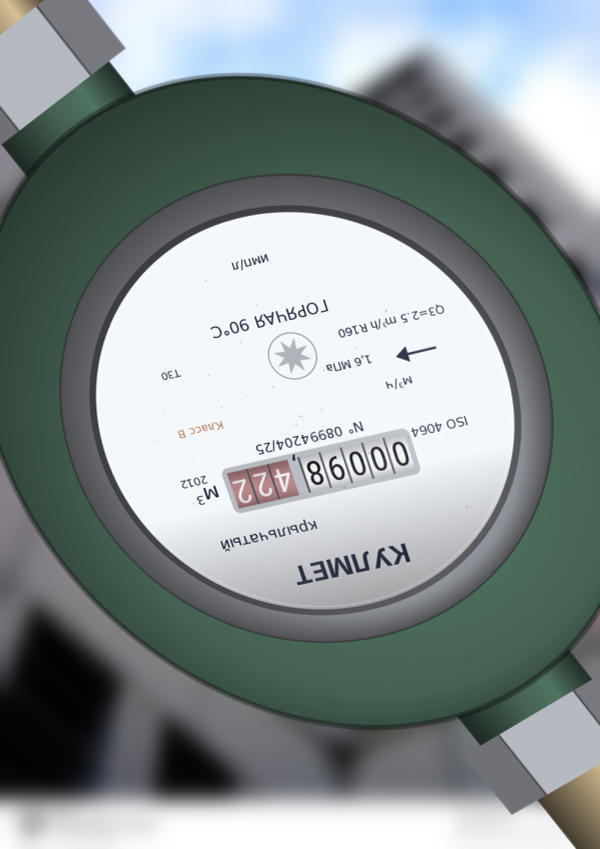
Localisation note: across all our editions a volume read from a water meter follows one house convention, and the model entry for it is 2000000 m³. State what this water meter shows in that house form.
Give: 98.422 m³
